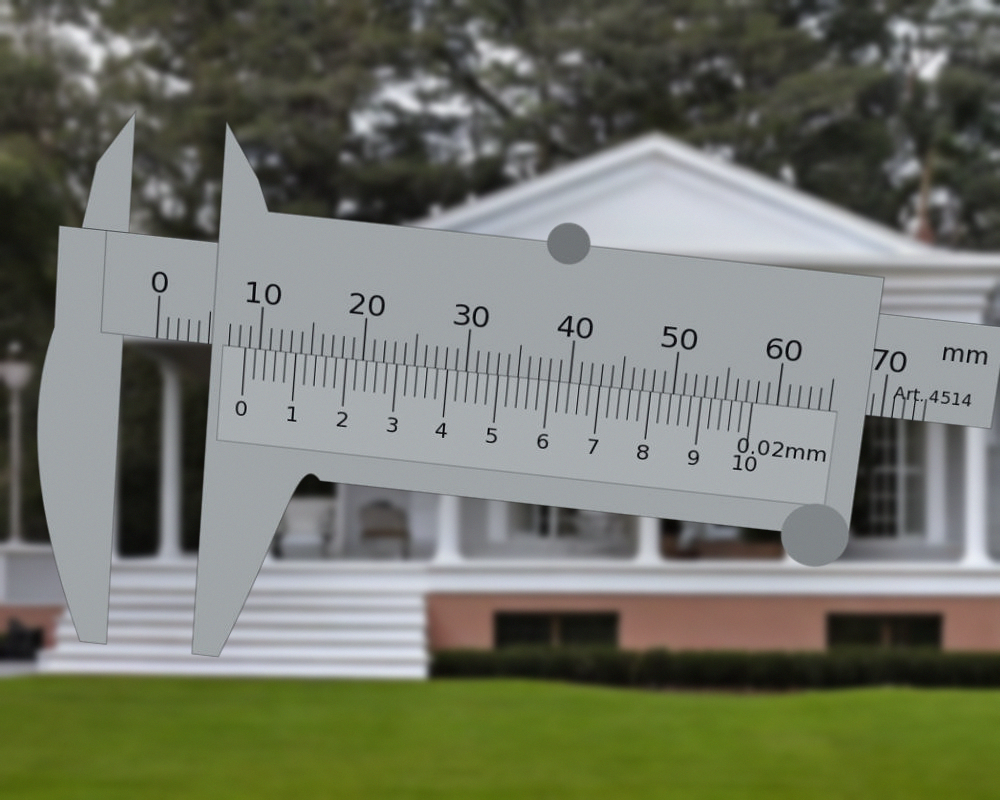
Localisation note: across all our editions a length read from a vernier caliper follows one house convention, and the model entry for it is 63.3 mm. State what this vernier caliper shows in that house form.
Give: 8.6 mm
